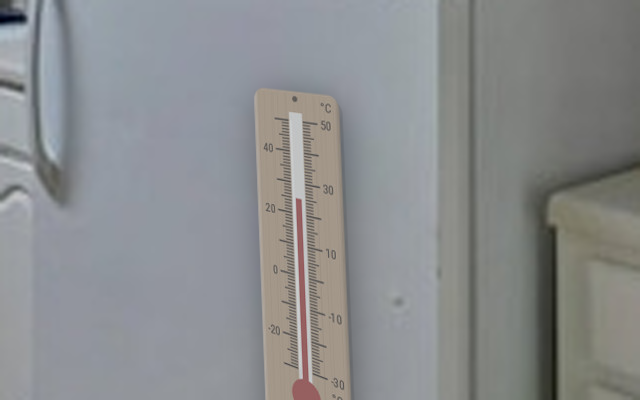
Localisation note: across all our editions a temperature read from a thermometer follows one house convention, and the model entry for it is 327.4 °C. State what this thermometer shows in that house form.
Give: 25 °C
